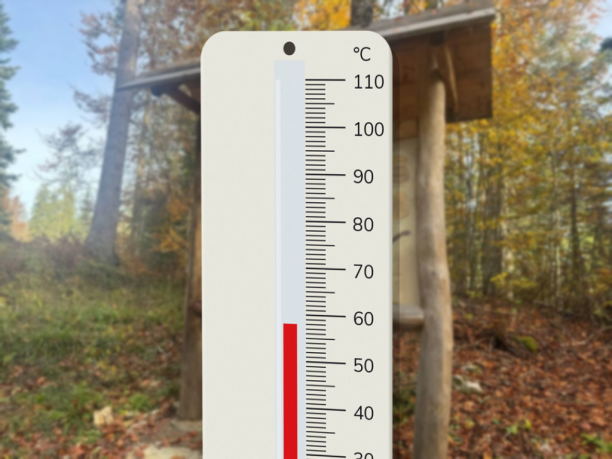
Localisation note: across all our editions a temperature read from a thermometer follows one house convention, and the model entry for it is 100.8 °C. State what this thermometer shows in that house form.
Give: 58 °C
